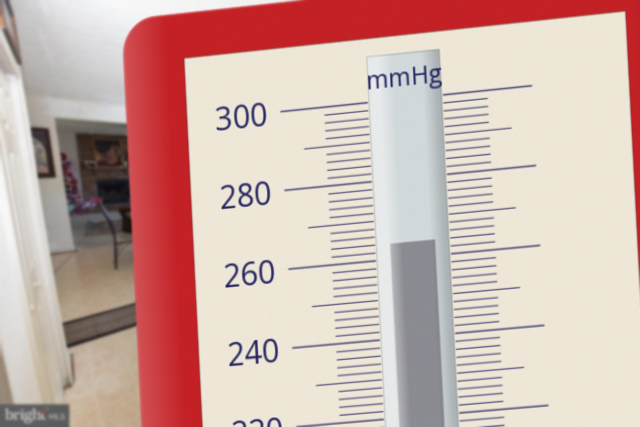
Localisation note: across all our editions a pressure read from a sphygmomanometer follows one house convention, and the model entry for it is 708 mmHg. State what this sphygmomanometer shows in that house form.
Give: 264 mmHg
